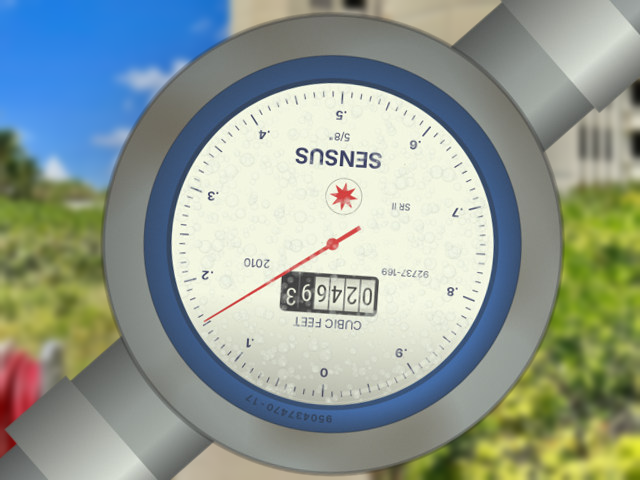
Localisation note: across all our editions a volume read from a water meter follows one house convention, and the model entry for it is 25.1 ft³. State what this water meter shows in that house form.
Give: 24693.15 ft³
